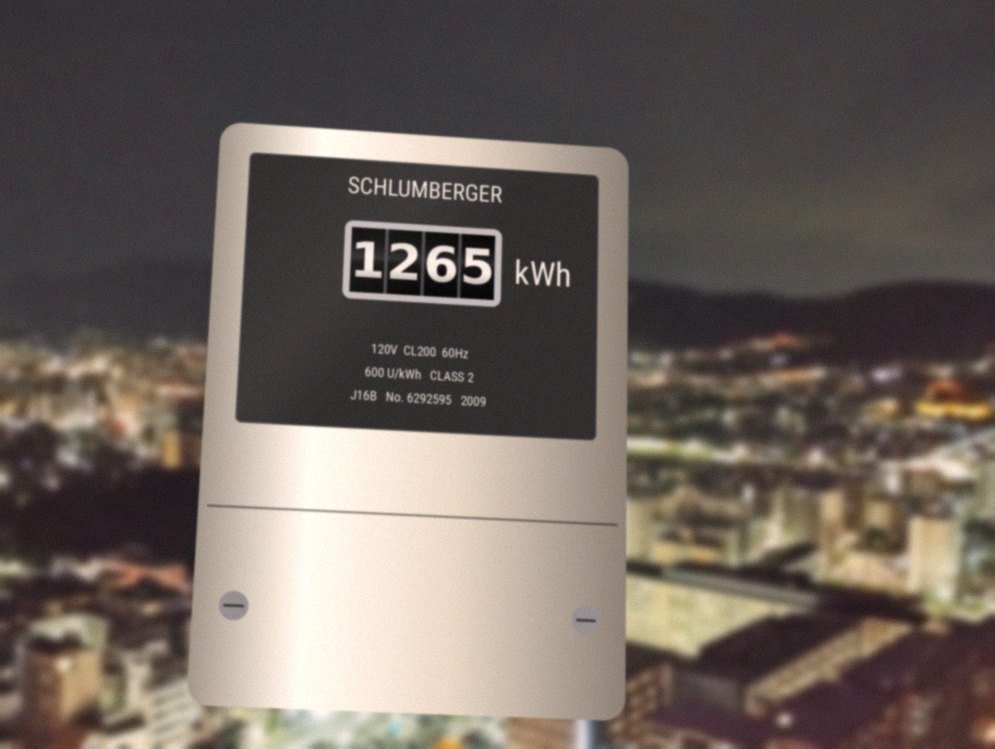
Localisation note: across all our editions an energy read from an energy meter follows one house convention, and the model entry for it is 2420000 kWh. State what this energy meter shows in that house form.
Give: 1265 kWh
